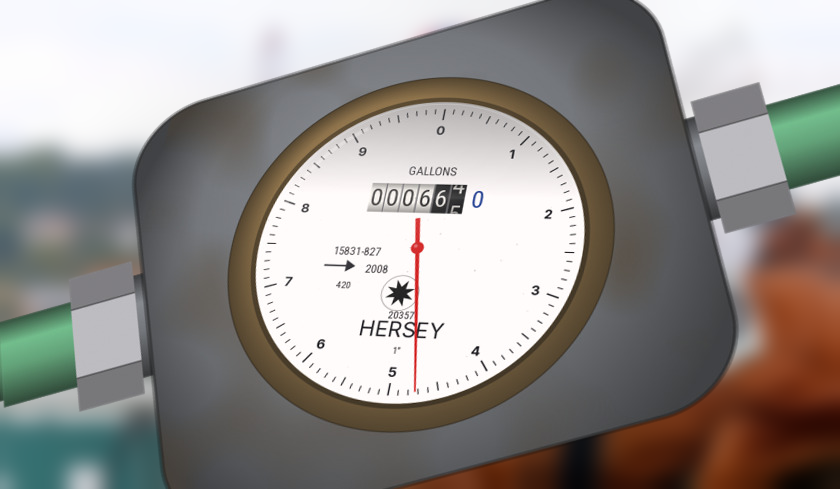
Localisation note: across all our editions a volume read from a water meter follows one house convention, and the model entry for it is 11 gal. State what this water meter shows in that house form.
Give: 6644.7 gal
